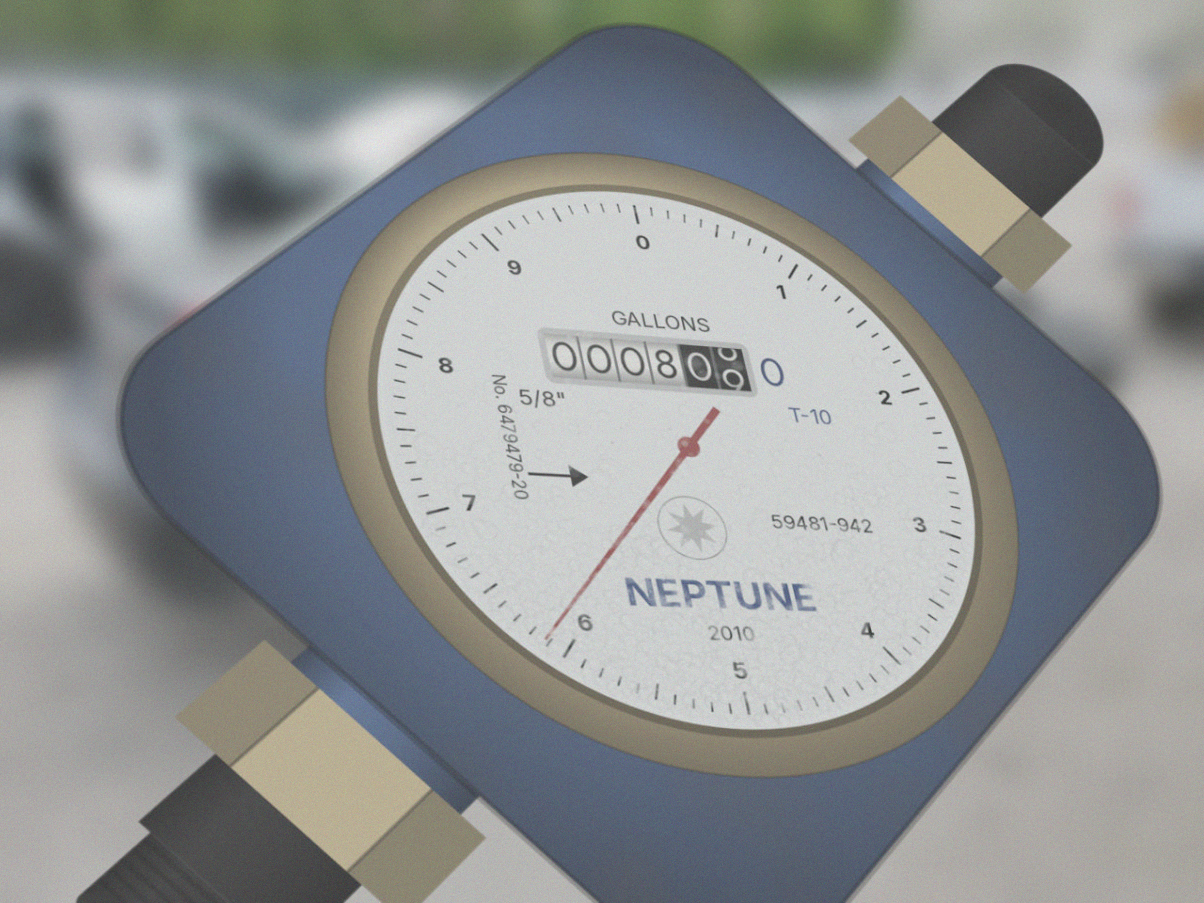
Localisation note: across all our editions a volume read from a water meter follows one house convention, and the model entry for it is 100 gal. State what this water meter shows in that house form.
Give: 8086.1 gal
